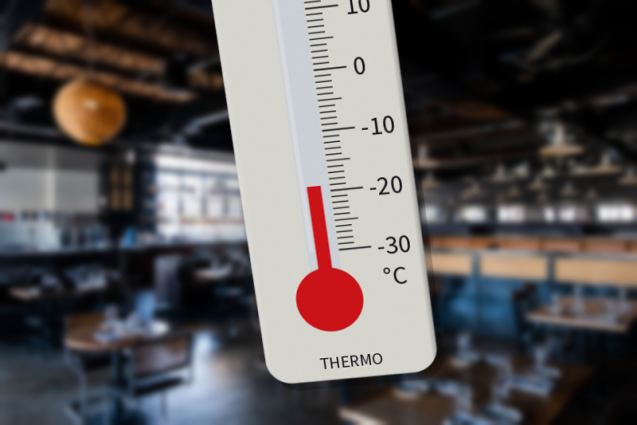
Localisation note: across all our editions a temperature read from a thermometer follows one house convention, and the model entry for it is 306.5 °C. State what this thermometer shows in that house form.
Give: -19 °C
